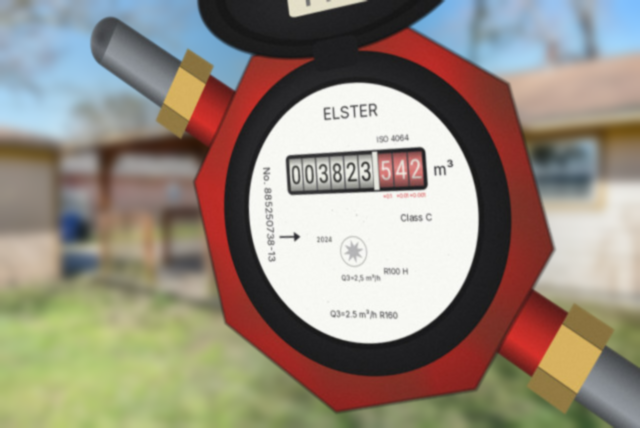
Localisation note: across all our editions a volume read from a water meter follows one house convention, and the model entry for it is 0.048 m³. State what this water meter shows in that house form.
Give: 3823.542 m³
